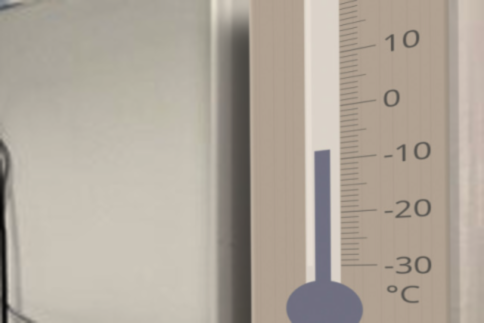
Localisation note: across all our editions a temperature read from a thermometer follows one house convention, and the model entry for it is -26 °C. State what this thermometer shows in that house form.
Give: -8 °C
